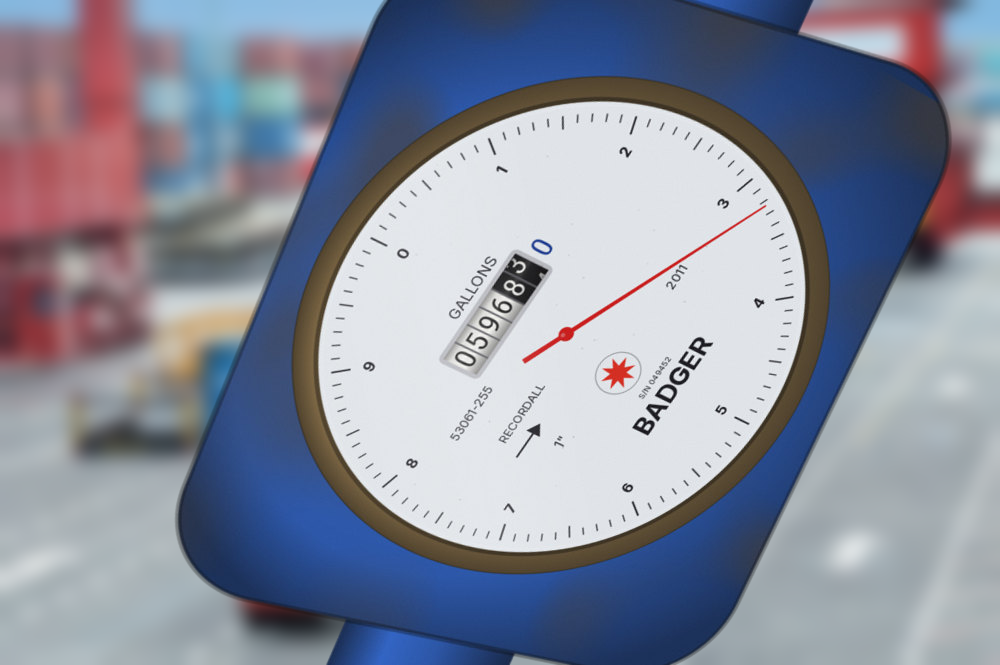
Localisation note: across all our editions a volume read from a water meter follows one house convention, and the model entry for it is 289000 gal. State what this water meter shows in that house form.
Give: 596833.2 gal
